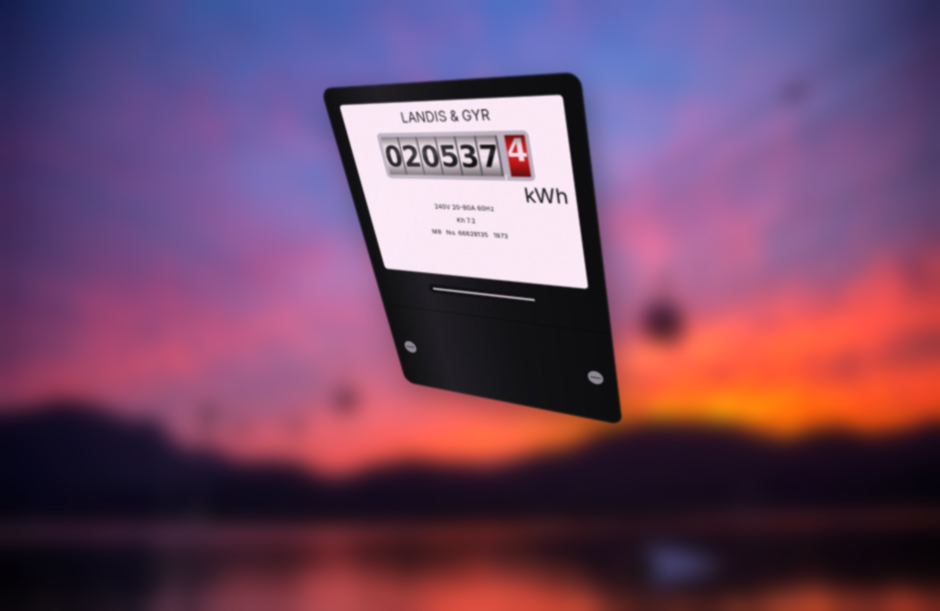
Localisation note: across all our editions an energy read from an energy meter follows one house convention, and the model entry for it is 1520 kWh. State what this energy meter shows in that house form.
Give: 20537.4 kWh
